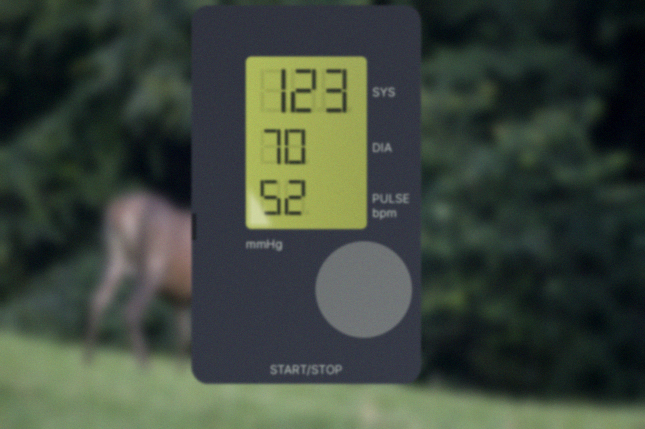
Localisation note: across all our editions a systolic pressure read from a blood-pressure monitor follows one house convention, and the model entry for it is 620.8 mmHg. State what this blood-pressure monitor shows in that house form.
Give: 123 mmHg
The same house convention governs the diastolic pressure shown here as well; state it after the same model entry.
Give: 70 mmHg
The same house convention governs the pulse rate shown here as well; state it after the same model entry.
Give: 52 bpm
